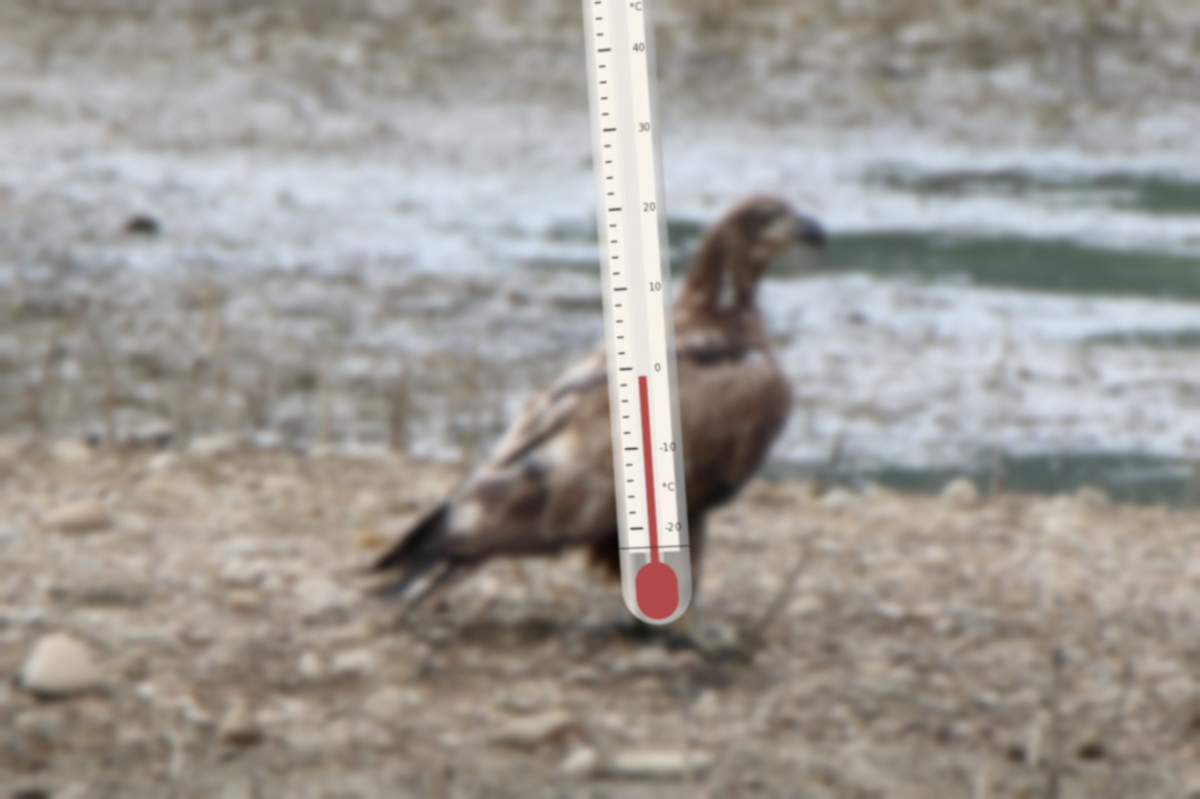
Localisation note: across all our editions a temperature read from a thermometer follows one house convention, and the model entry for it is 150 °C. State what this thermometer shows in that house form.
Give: -1 °C
